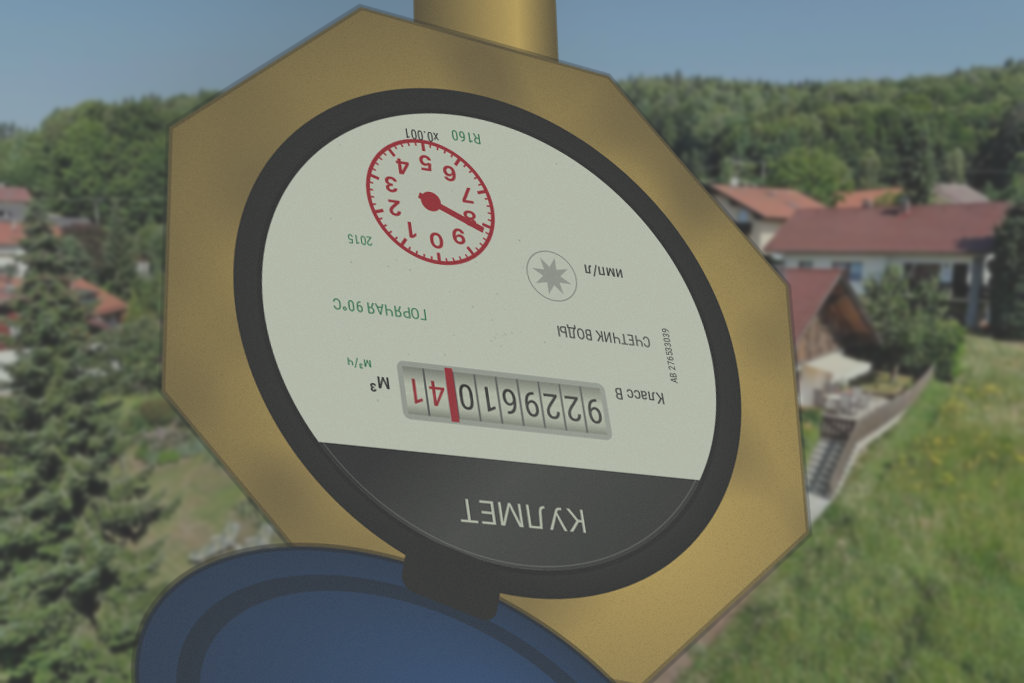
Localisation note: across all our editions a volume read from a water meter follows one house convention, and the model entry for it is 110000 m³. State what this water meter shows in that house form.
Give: 9229610.418 m³
